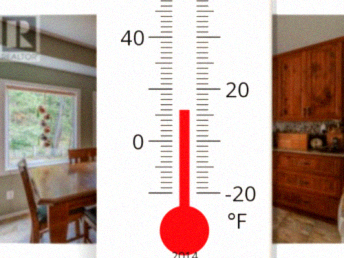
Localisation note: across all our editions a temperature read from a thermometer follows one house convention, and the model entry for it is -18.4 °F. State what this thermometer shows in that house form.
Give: 12 °F
